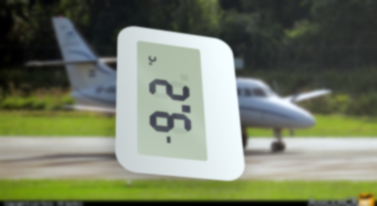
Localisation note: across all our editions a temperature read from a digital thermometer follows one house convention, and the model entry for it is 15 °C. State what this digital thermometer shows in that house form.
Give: -9.2 °C
